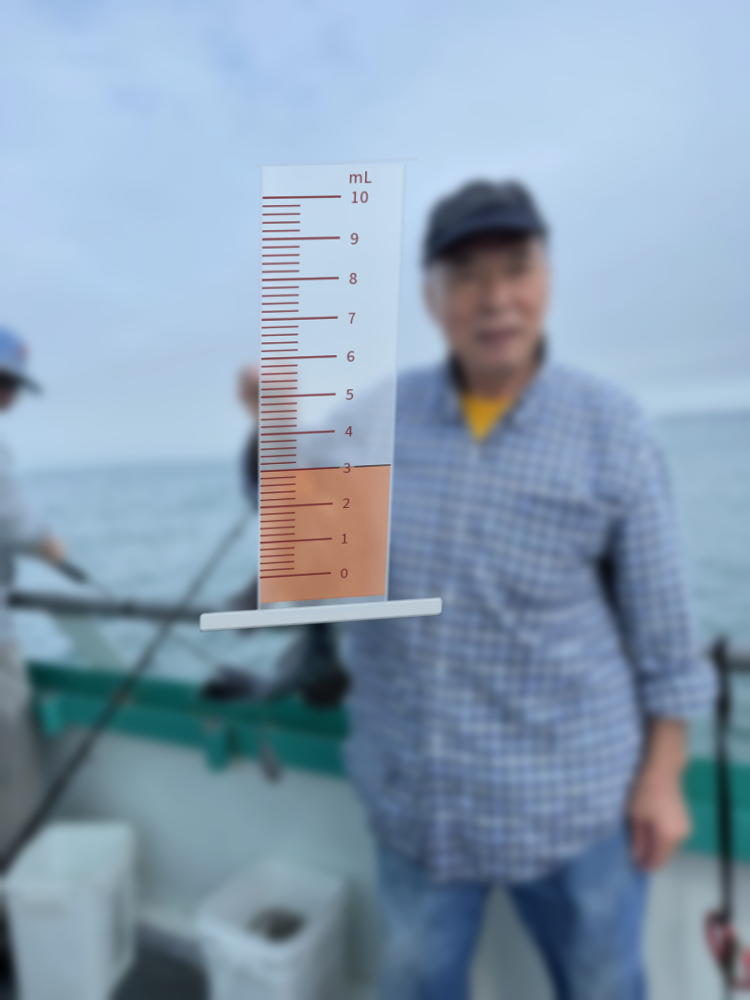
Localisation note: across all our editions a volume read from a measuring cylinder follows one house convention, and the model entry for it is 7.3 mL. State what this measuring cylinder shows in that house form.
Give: 3 mL
